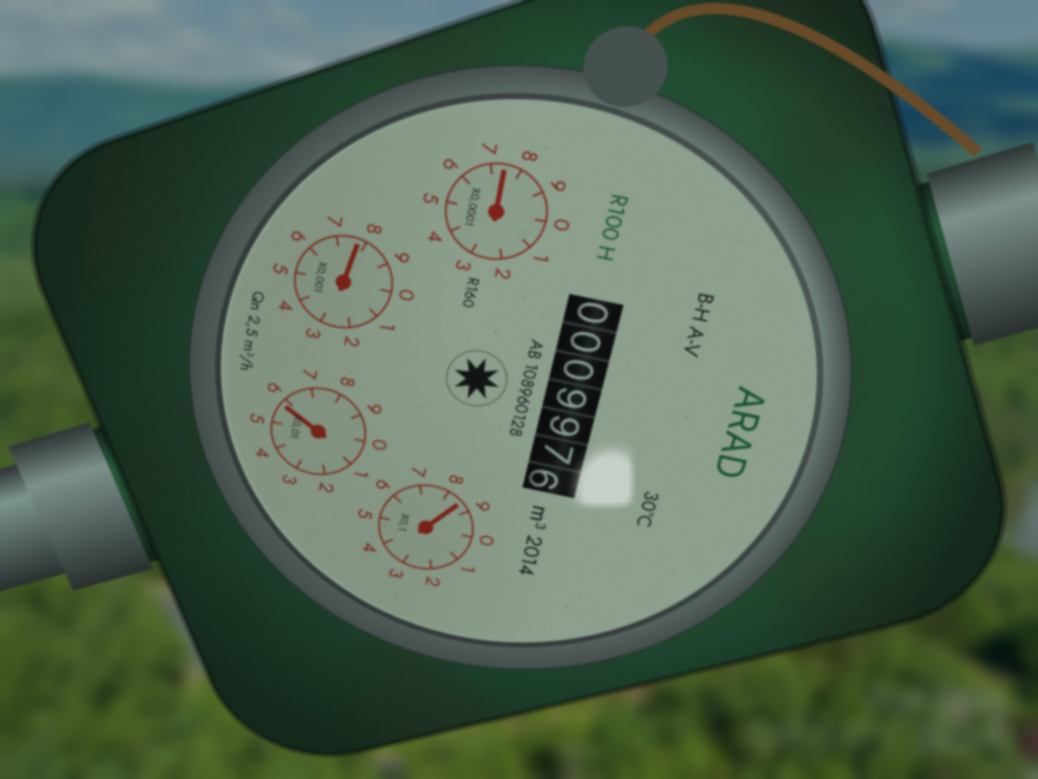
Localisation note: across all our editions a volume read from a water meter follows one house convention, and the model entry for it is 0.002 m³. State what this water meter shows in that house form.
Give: 9975.8577 m³
